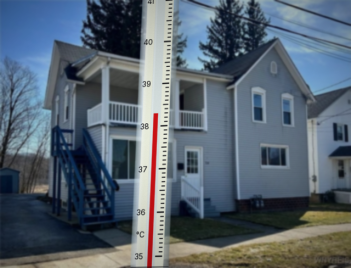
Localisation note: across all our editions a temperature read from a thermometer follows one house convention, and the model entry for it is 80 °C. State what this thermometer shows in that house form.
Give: 38.3 °C
